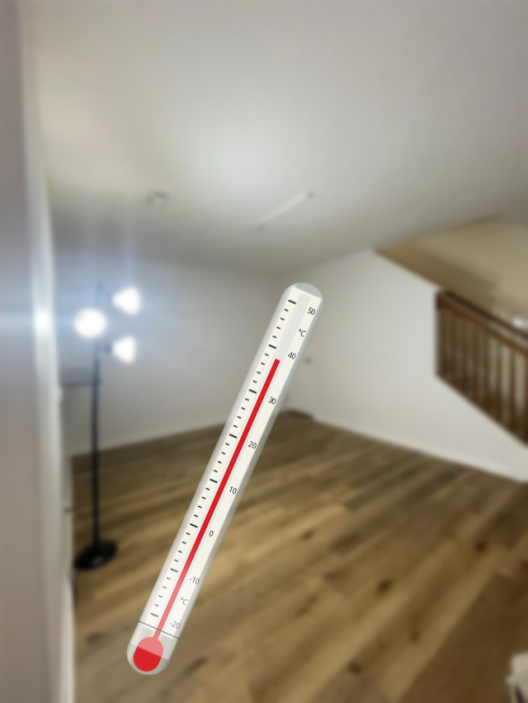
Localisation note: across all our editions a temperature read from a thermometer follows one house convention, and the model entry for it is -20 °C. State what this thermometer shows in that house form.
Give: 38 °C
